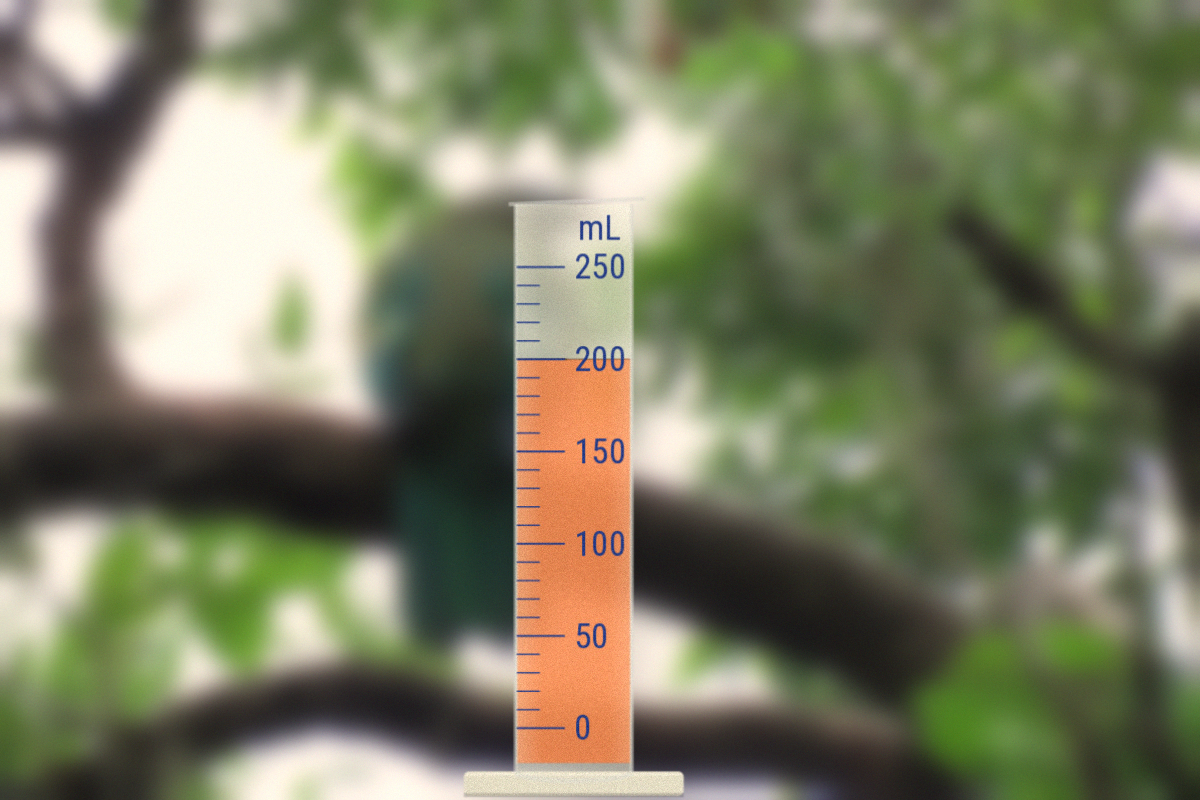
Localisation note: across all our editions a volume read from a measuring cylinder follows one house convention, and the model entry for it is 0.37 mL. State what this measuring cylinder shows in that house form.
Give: 200 mL
